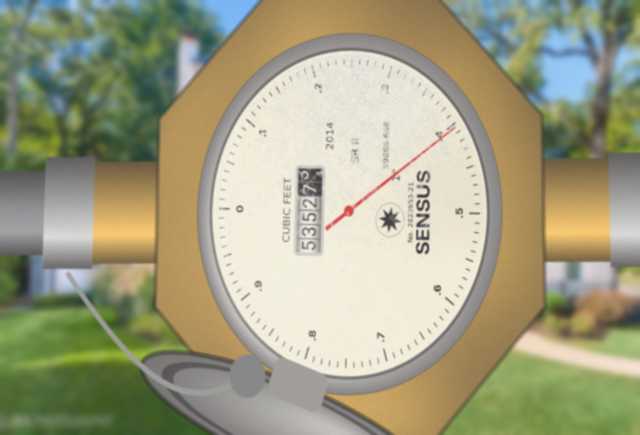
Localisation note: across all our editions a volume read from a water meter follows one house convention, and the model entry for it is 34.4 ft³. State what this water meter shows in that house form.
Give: 535273.40 ft³
